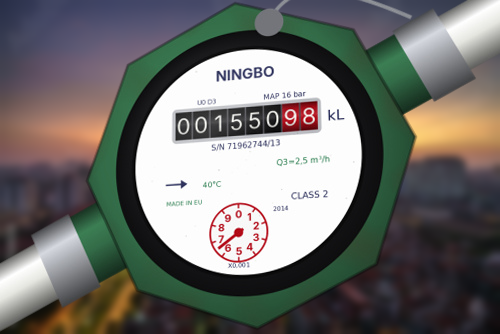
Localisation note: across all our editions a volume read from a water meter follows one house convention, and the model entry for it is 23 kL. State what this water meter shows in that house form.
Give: 1550.986 kL
